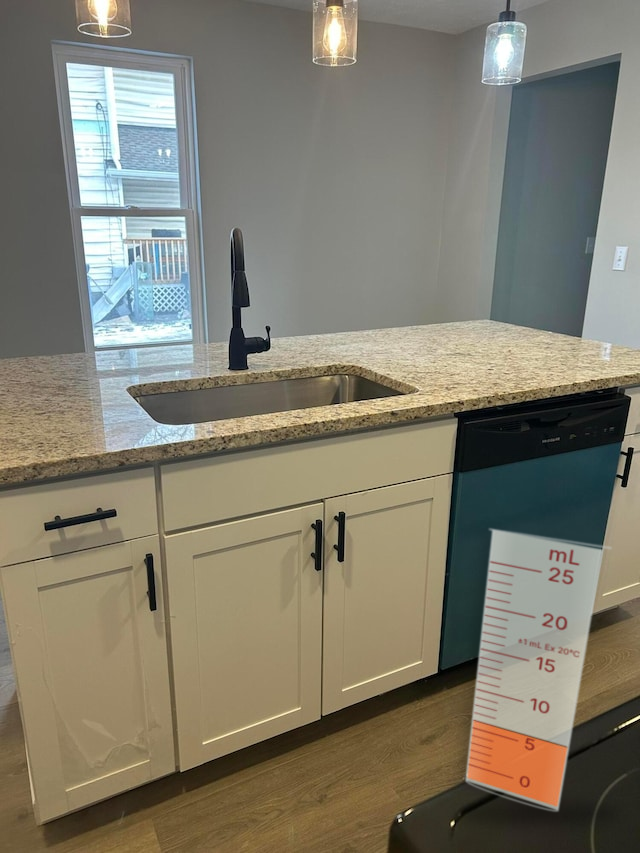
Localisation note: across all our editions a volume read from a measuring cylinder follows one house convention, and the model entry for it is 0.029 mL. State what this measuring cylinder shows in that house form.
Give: 6 mL
